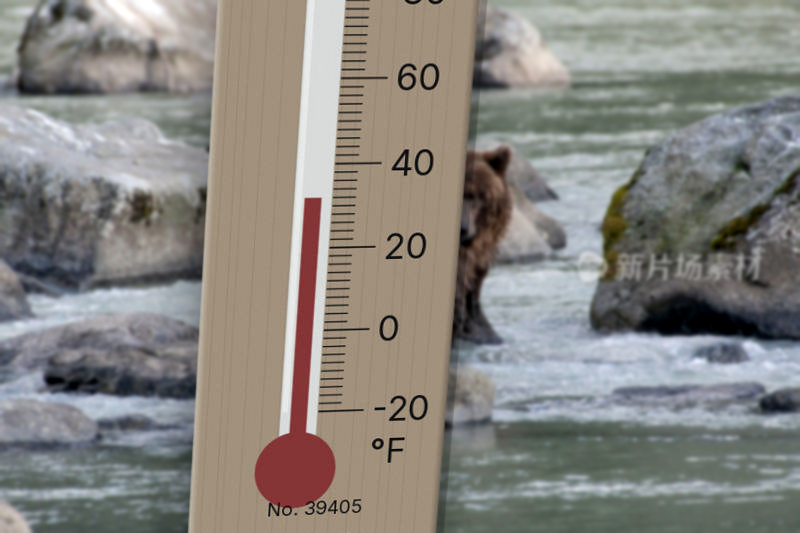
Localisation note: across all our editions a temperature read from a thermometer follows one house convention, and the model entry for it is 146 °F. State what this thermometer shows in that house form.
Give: 32 °F
